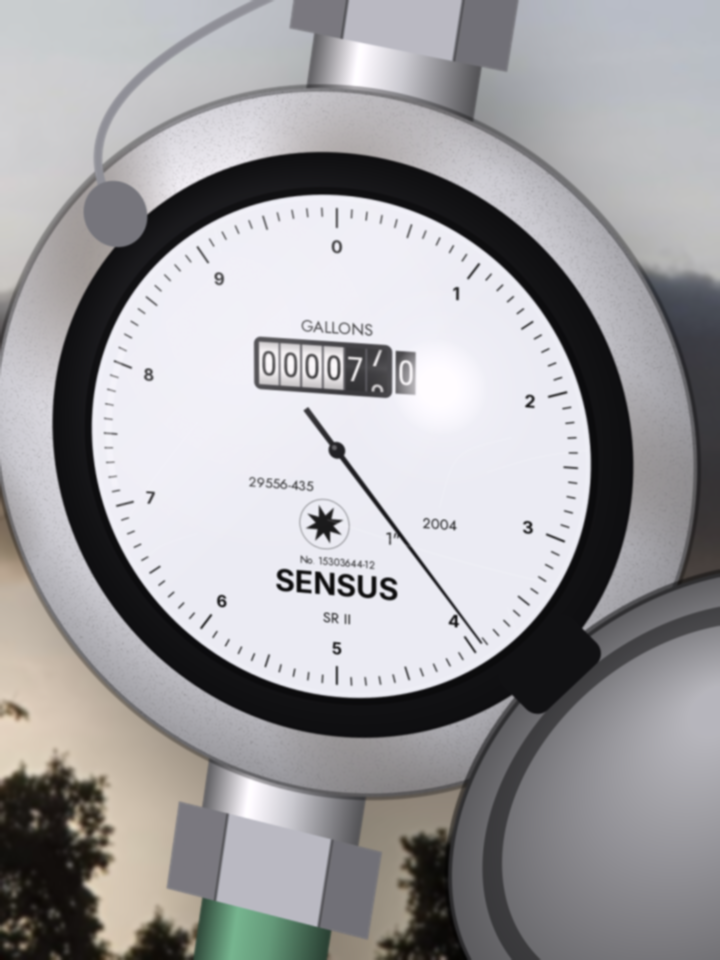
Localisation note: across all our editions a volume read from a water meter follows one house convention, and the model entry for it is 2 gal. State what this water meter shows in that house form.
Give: 773.9 gal
